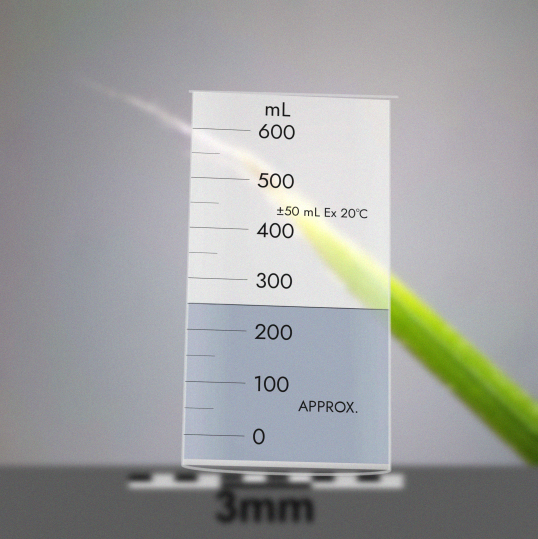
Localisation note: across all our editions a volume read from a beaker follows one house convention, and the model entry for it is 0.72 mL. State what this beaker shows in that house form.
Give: 250 mL
